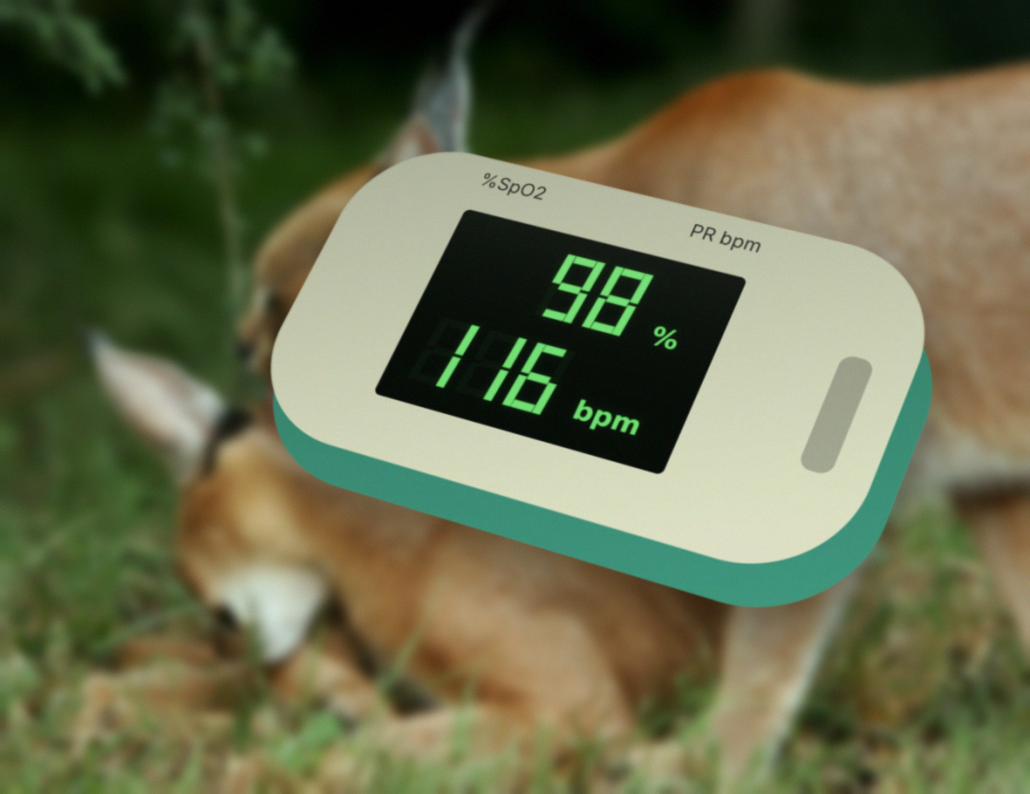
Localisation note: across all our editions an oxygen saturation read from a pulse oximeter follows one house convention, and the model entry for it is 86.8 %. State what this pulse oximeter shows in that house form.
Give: 98 %
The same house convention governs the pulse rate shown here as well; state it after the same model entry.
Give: 116 bpm
